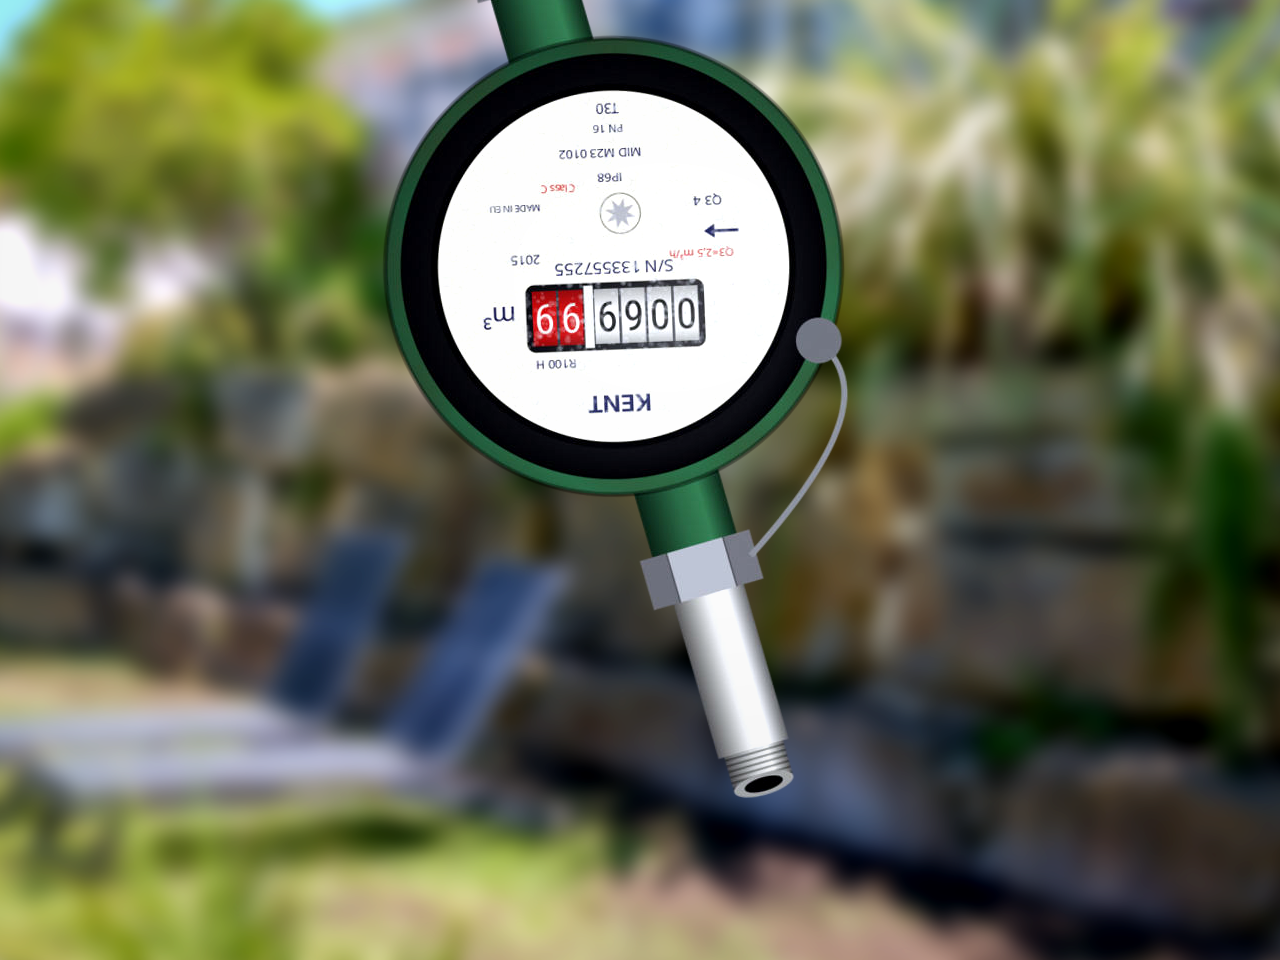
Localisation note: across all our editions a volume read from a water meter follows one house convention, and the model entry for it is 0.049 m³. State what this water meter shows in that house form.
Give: 69.99 m³
